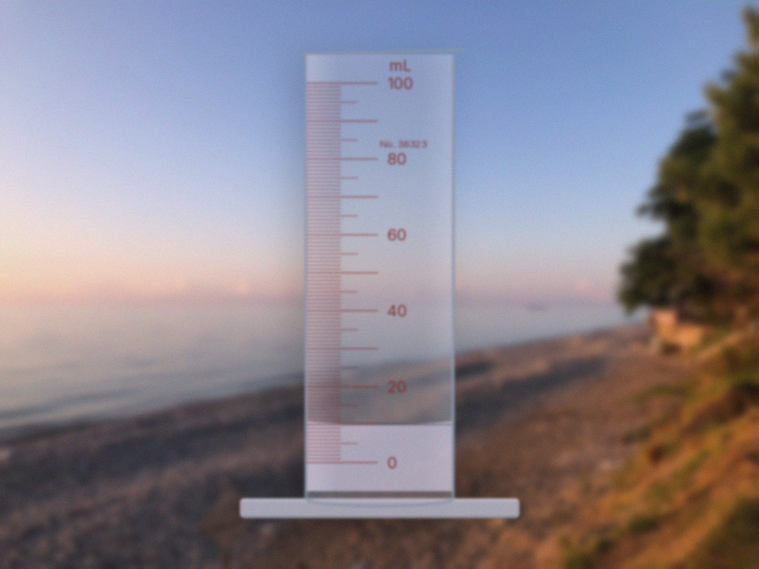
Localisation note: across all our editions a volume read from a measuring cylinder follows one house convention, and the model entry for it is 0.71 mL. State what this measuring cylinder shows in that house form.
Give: 10 mL
